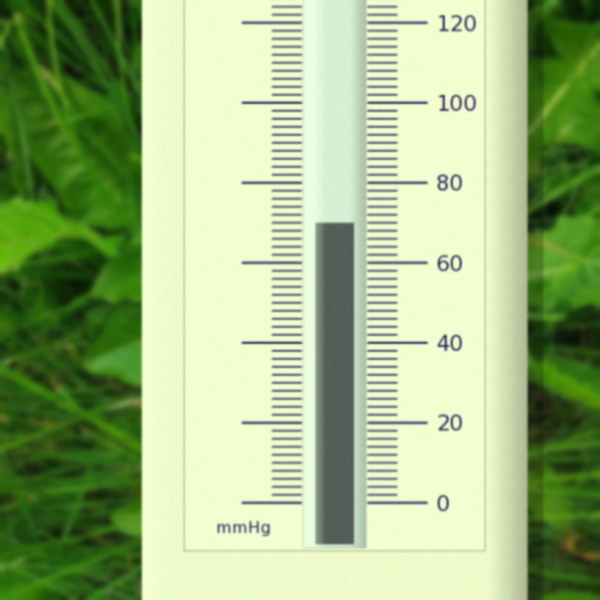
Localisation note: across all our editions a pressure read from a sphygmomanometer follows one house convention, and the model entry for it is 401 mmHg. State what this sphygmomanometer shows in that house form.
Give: 70 mmHg
